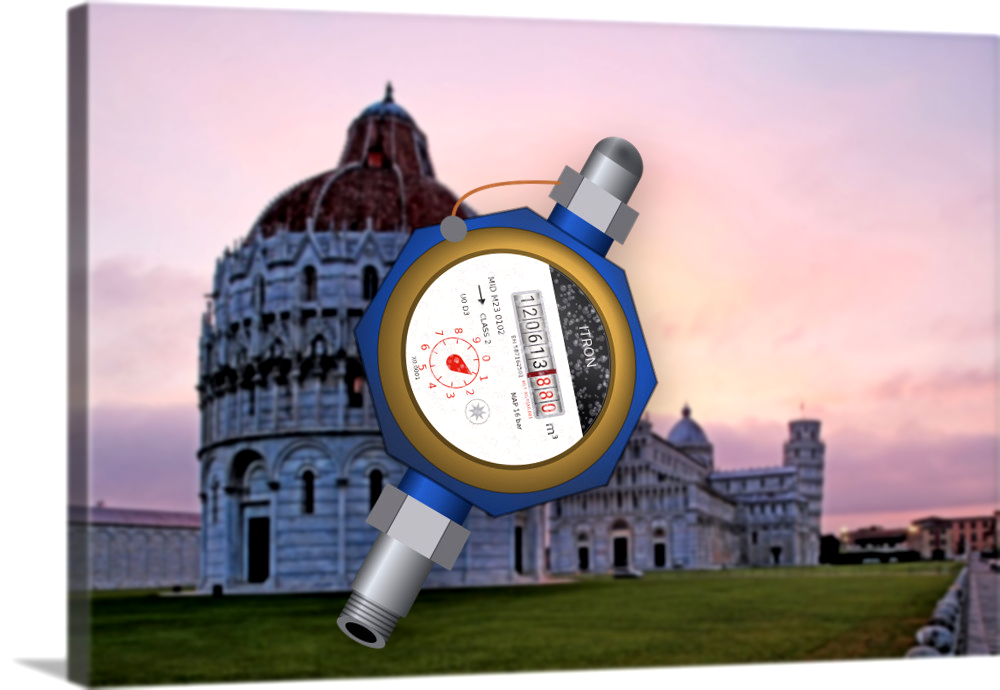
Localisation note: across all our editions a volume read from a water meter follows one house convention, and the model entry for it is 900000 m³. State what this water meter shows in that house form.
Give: 120613.8801 m³
